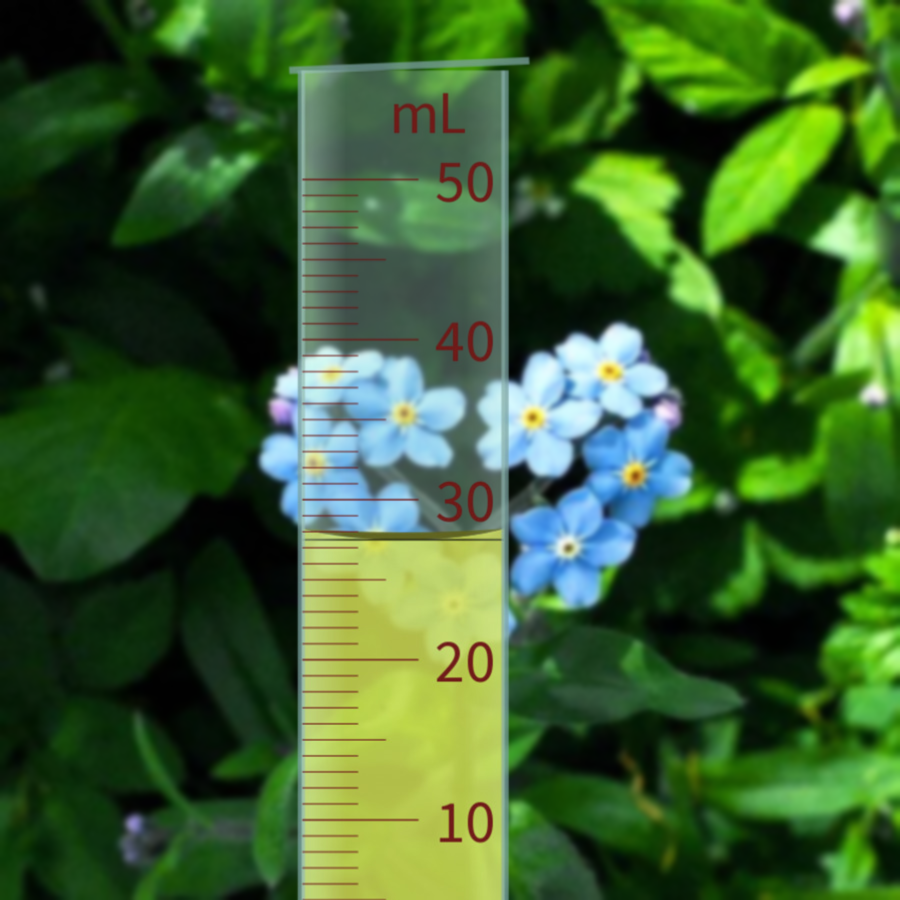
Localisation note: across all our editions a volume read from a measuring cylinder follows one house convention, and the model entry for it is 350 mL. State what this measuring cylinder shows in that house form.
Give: 27.5 mL
